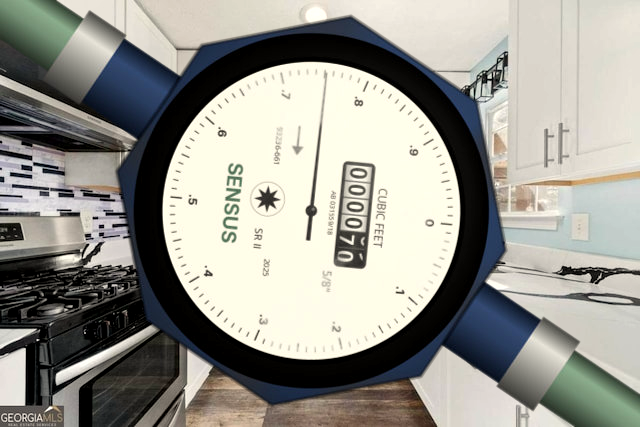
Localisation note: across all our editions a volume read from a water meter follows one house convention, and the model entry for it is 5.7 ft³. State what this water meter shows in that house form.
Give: 69.75 ft³
